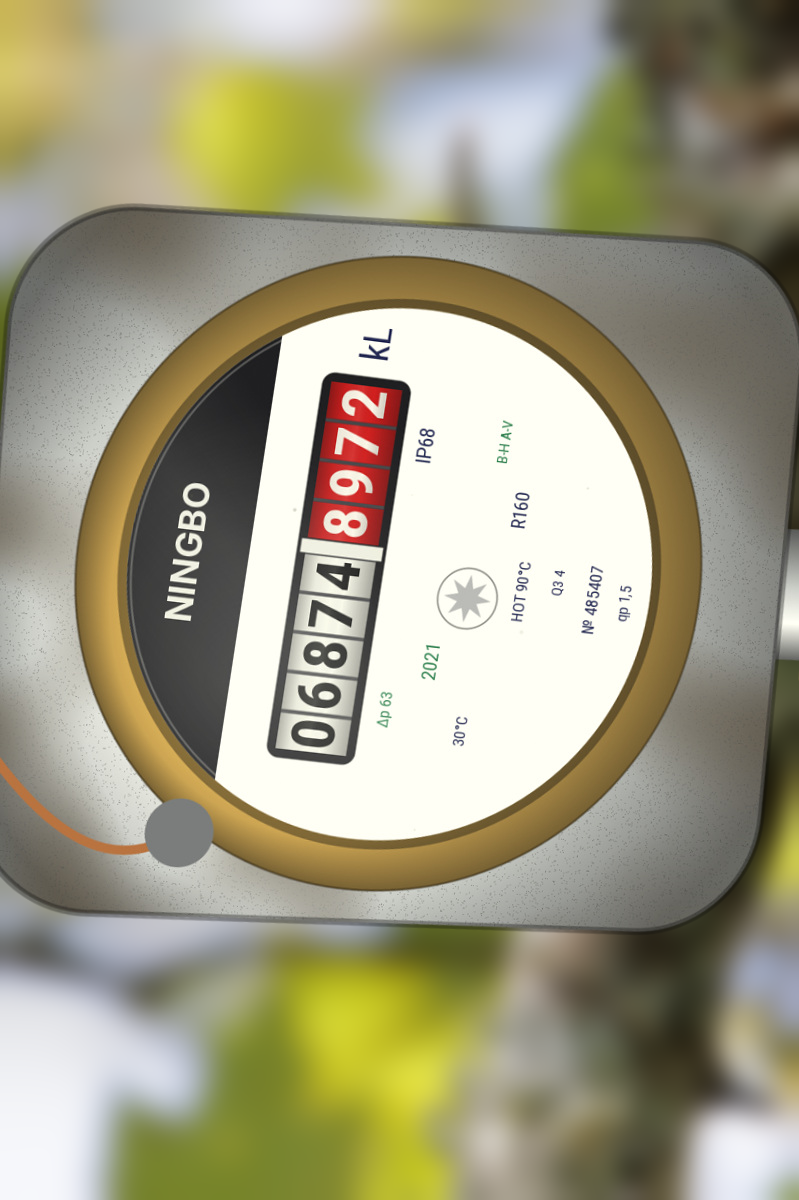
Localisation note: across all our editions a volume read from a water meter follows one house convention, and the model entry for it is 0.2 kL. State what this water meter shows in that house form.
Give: 6874.8972 kL
